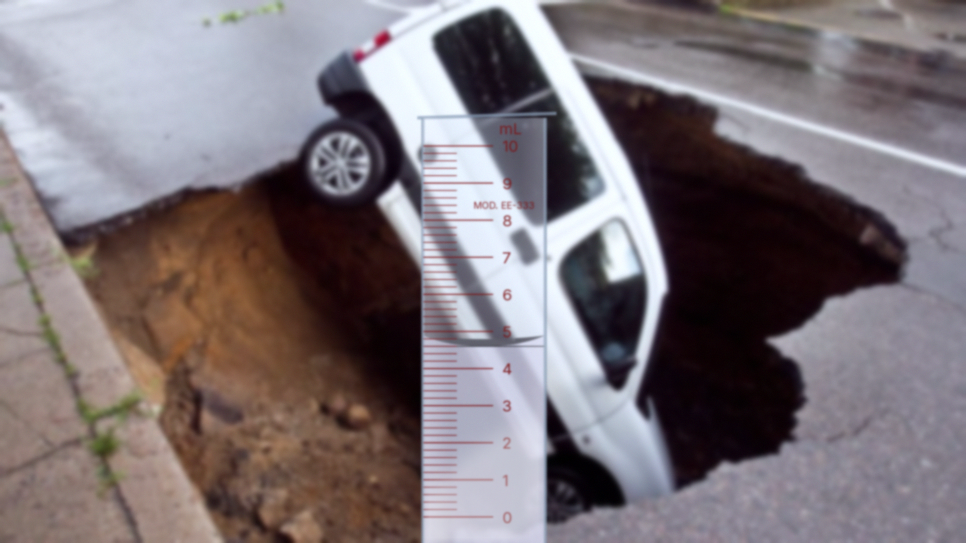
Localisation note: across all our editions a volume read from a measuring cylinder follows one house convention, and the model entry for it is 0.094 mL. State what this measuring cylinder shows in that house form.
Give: 4.6 mL
